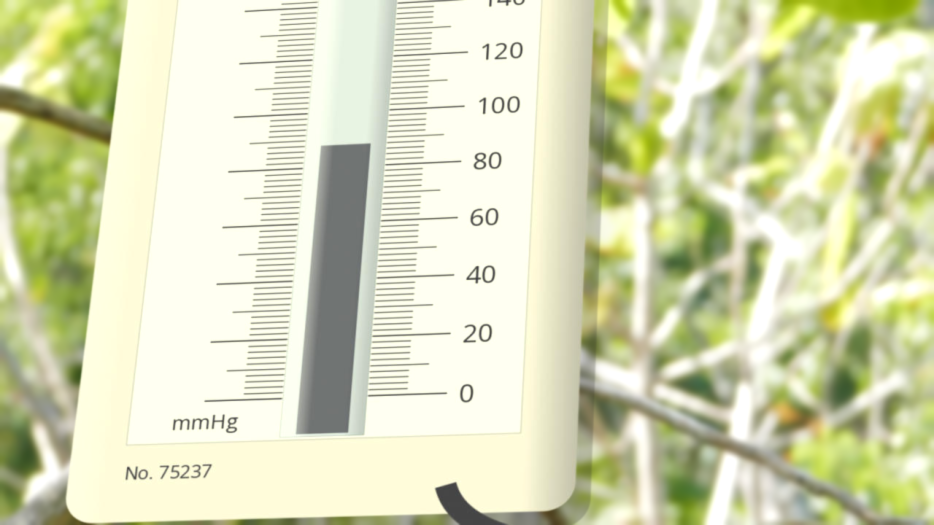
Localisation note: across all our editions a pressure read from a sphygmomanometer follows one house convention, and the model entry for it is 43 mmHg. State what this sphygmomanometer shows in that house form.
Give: 88 mmHg
